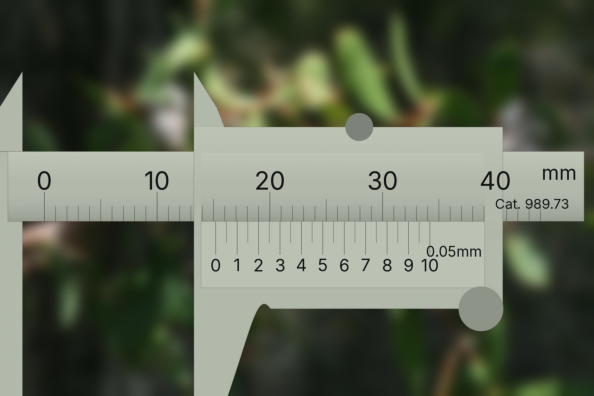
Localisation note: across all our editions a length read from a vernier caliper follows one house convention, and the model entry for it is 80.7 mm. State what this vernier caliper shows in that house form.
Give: 15.2 mm
